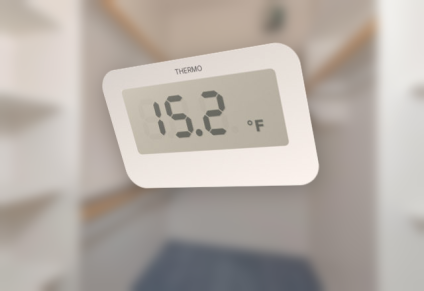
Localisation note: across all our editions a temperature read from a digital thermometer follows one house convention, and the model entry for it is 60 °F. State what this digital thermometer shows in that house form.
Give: 15.2 °F
